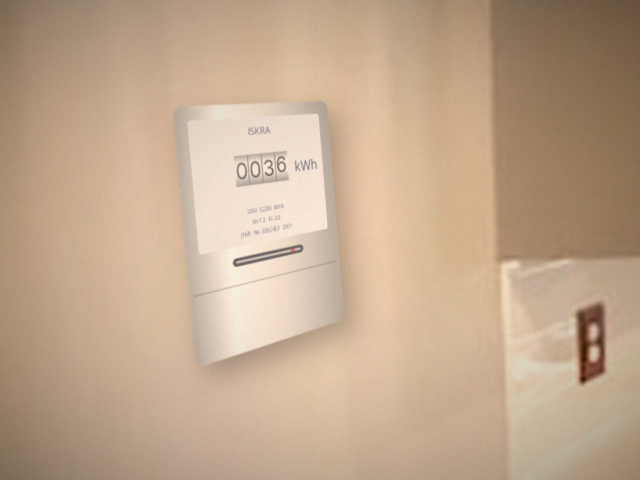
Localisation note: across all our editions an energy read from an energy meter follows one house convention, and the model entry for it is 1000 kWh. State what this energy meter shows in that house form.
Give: 36 kWh
